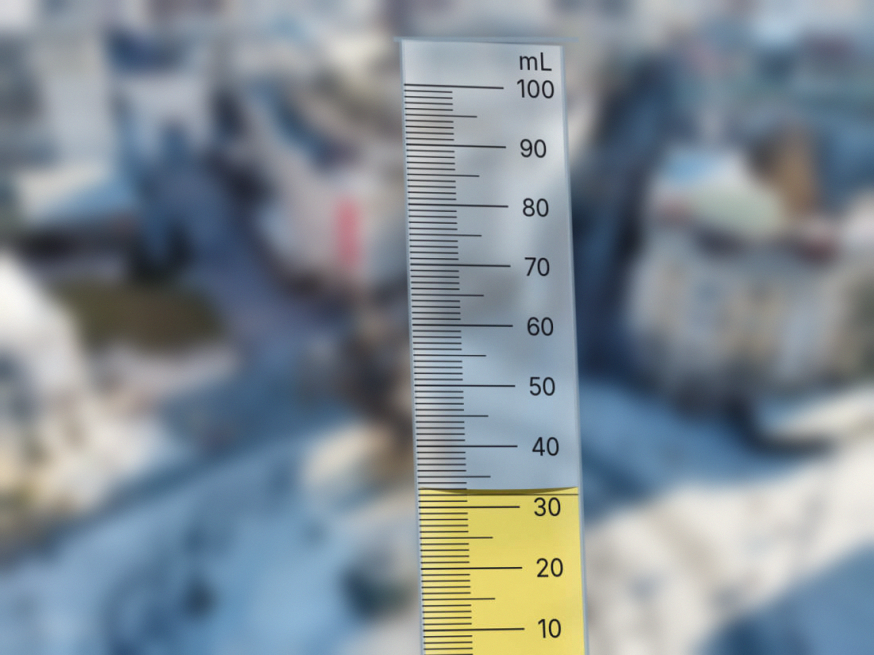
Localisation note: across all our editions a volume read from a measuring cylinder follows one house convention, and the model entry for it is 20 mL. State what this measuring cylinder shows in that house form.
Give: 32 mL
